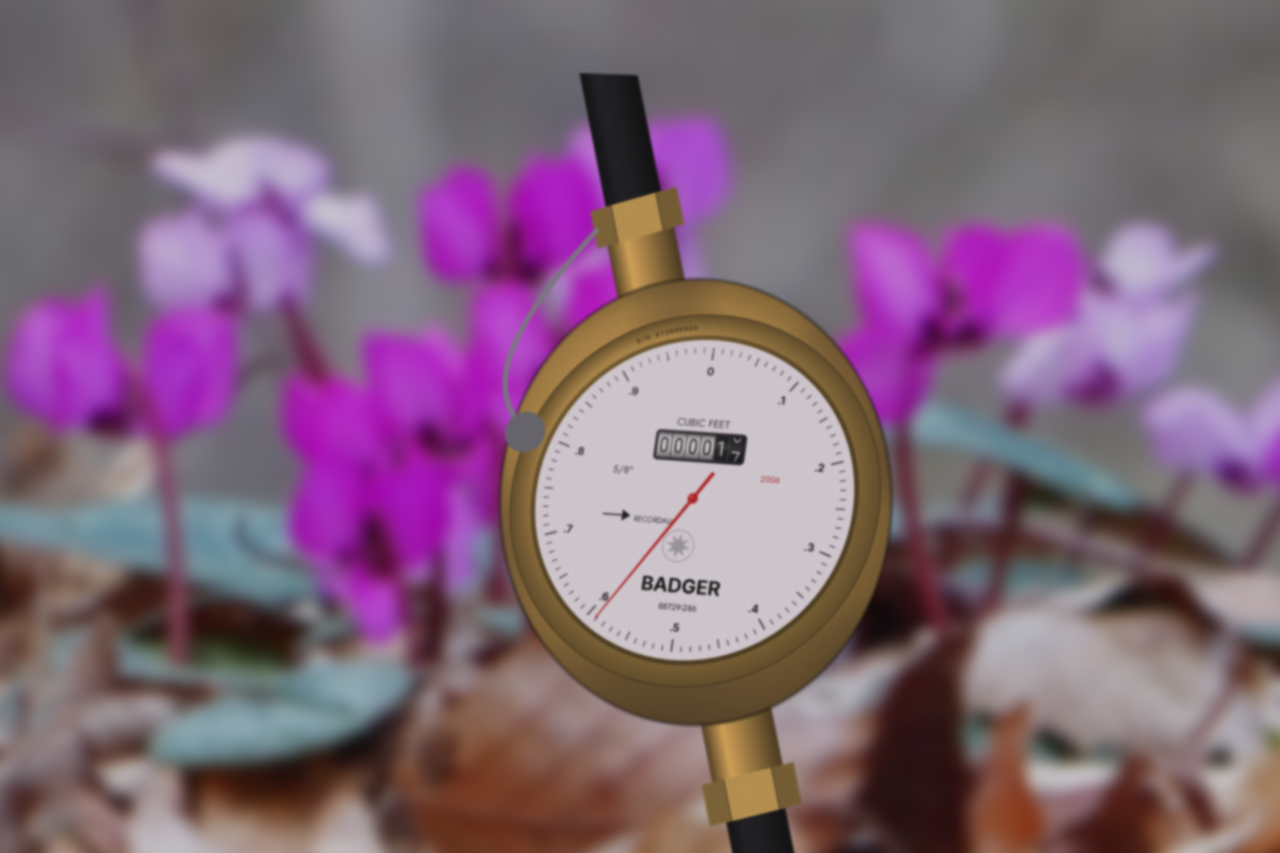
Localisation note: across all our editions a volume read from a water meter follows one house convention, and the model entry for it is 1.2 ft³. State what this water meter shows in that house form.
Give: 16.59 ft³
